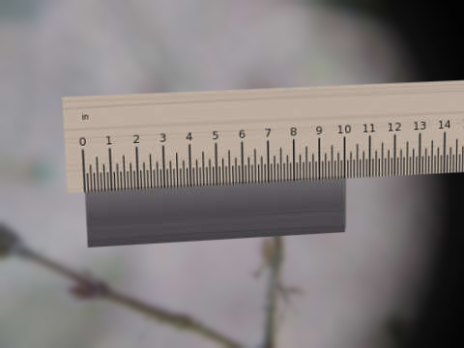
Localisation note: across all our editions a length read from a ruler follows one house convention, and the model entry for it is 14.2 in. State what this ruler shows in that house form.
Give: 10 in
